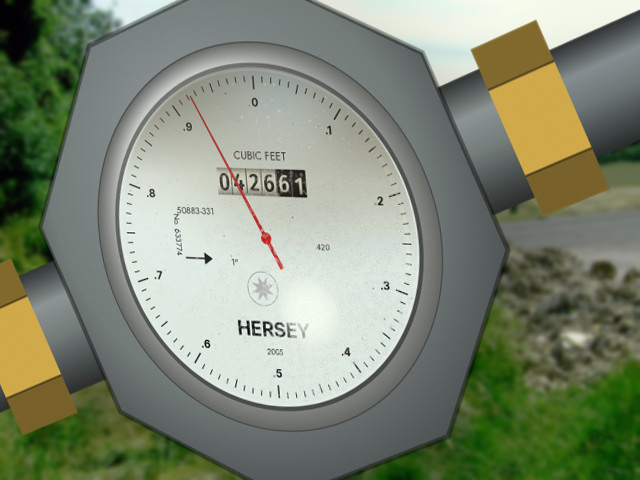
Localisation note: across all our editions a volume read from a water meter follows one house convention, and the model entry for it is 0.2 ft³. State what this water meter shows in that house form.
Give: 42660.92 ft³
